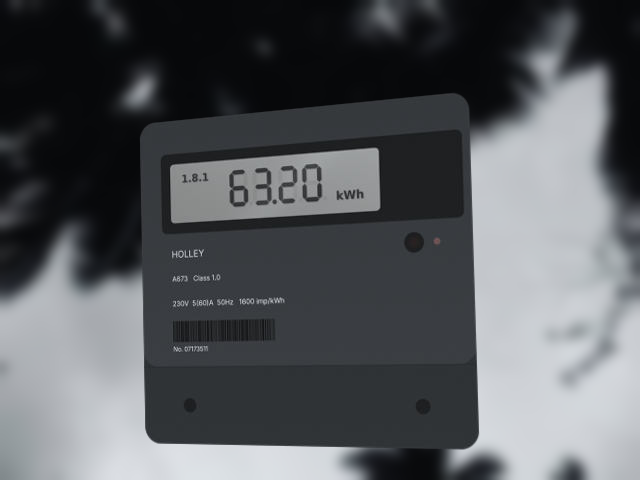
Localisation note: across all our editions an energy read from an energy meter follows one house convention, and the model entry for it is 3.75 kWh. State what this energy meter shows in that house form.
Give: 63.20 kWh
